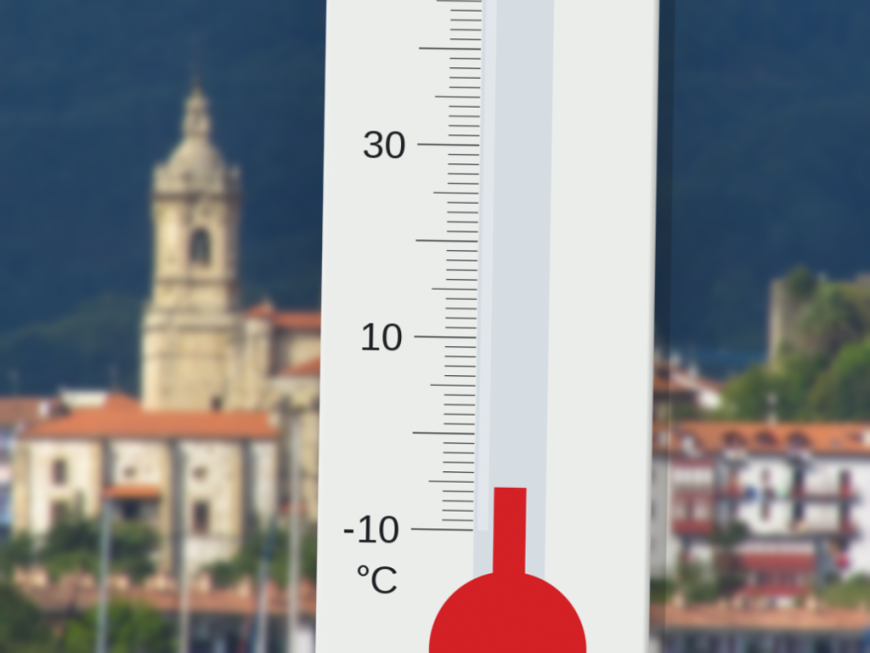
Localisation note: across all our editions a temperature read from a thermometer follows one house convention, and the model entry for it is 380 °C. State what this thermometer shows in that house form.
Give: -5.5 °C
